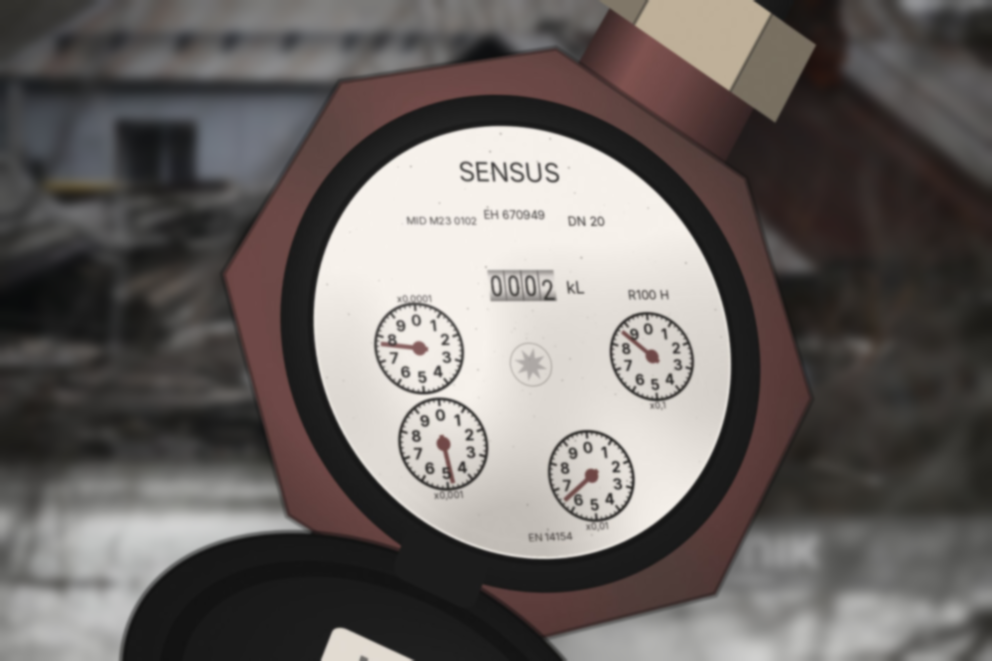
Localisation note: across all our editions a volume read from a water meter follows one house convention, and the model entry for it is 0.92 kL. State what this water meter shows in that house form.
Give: 1.8647 kL
